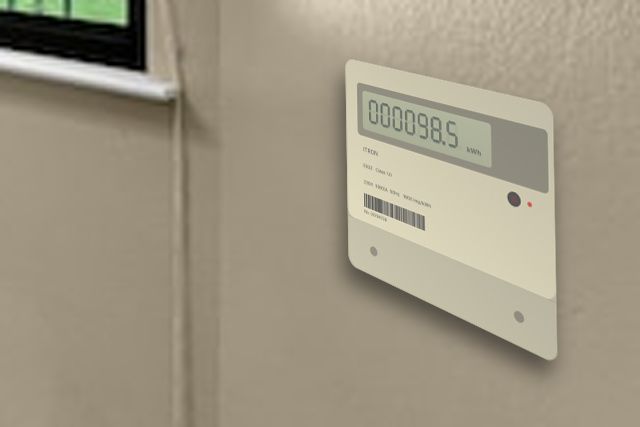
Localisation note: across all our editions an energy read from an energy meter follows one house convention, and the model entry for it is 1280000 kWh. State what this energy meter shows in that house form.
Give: 98.5 kWh
